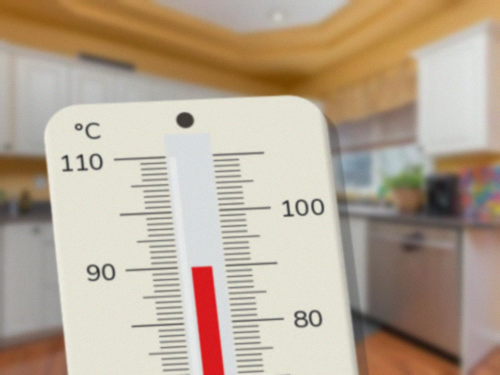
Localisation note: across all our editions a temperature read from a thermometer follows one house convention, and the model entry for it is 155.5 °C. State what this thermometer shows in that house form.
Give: 90 °C
